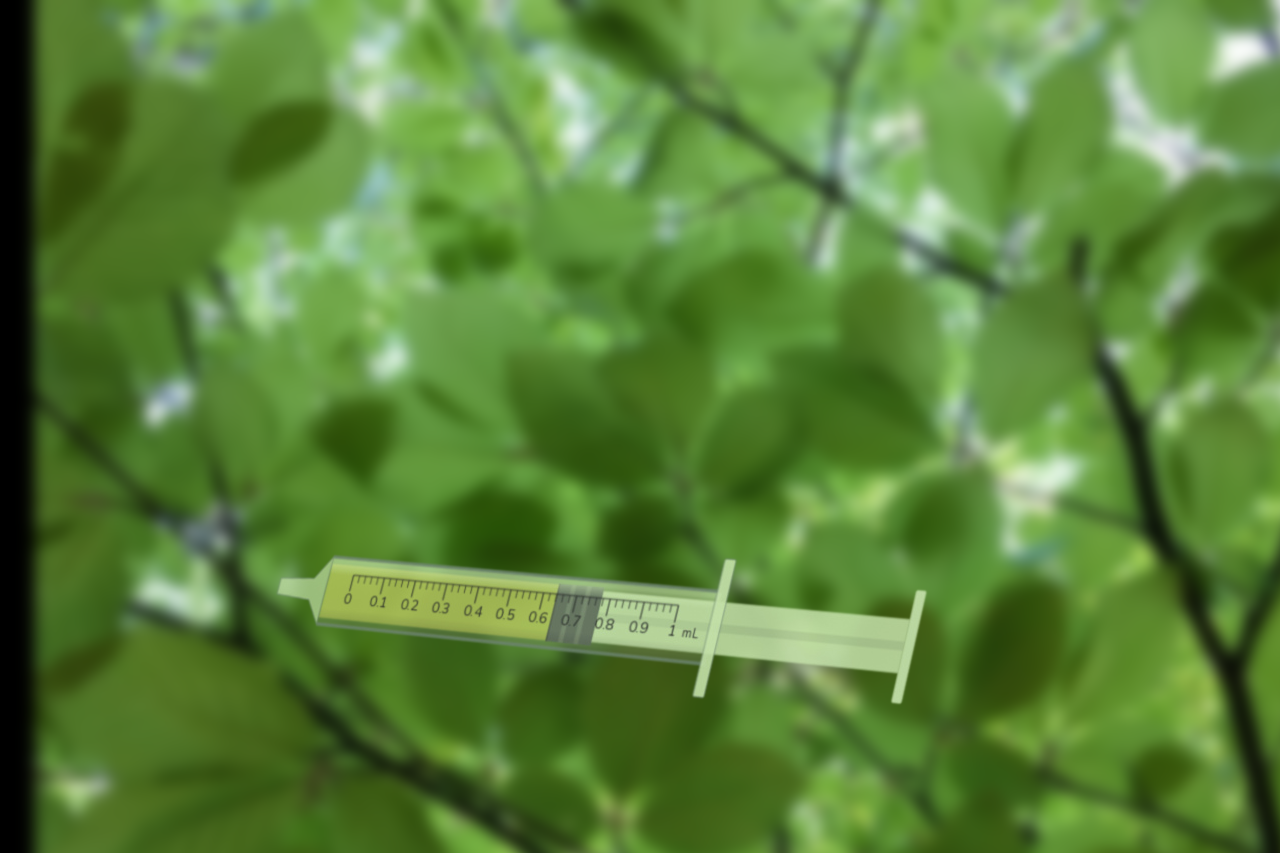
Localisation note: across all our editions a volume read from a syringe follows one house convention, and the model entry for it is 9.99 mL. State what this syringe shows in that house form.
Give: 0.64 mL
